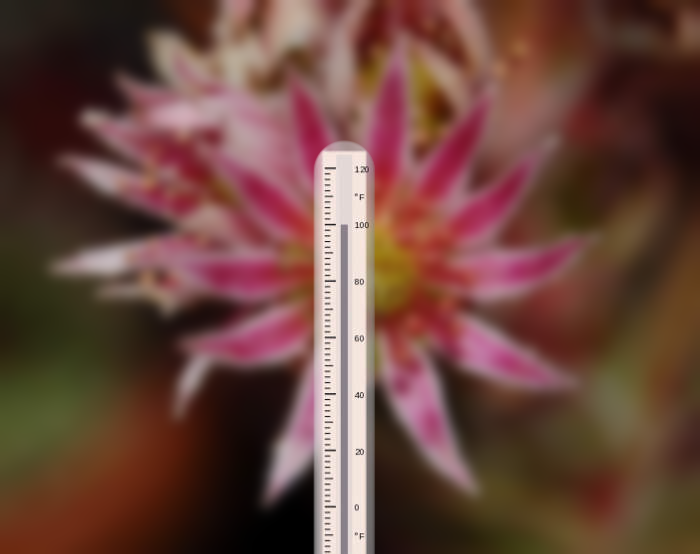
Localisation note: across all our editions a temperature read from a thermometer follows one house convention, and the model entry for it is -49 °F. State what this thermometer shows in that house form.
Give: 100 °F
